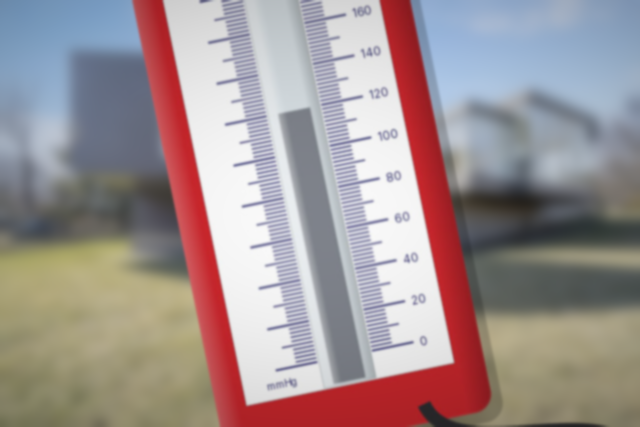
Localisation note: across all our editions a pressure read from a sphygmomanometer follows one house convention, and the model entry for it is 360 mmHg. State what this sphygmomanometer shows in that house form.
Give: 120 mmHg
